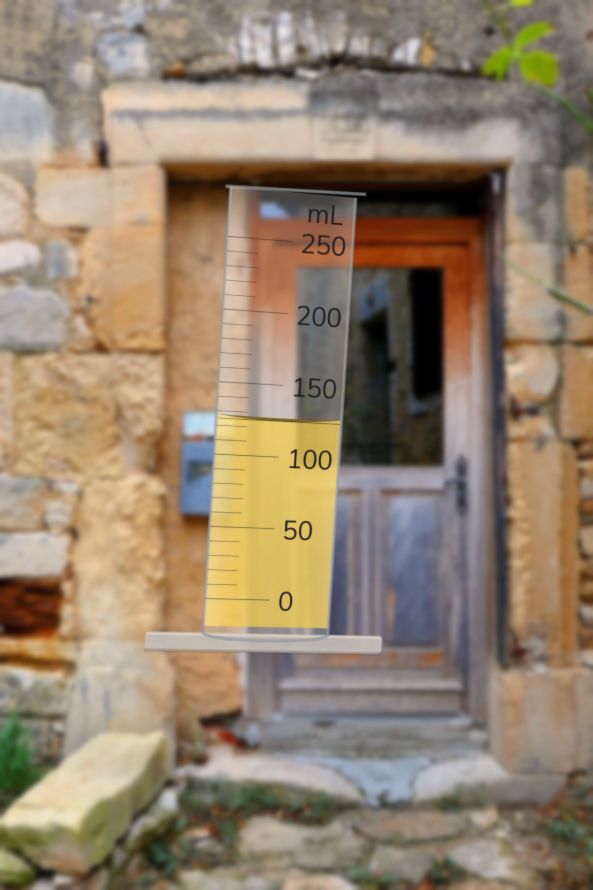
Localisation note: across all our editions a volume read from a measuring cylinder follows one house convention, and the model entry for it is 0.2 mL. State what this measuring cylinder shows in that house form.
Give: 125 mL
